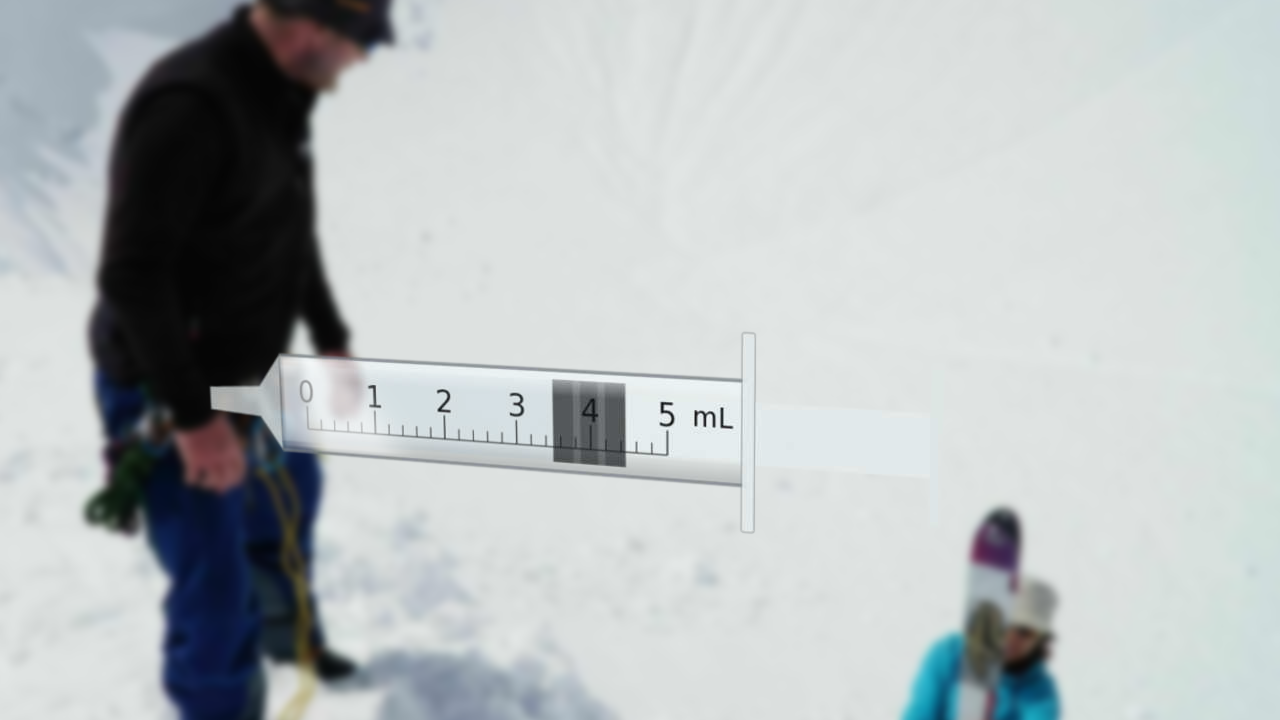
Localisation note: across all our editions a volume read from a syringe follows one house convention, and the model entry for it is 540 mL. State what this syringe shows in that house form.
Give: 3.5 mL
